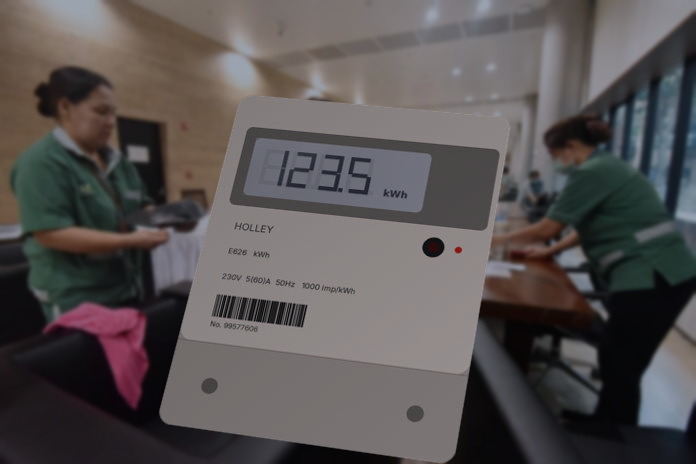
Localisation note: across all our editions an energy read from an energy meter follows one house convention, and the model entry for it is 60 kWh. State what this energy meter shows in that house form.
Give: 123.5 kWh
